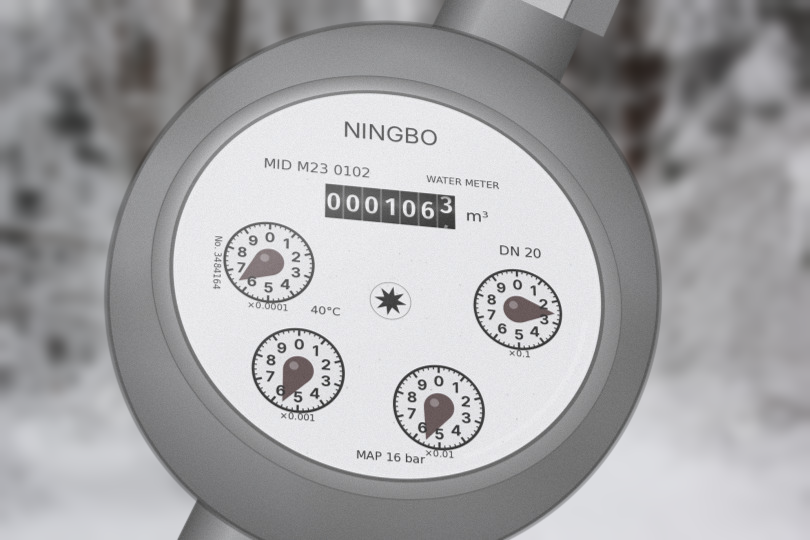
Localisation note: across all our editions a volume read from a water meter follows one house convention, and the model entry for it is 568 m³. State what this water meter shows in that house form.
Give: 1063.2556 m³
